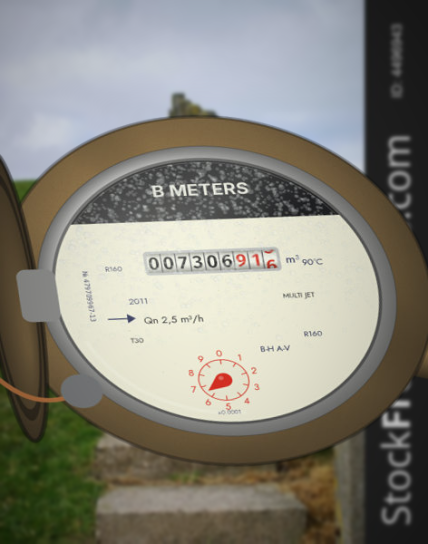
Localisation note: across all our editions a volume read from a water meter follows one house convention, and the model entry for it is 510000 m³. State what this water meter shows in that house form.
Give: 7306.9156 m³
